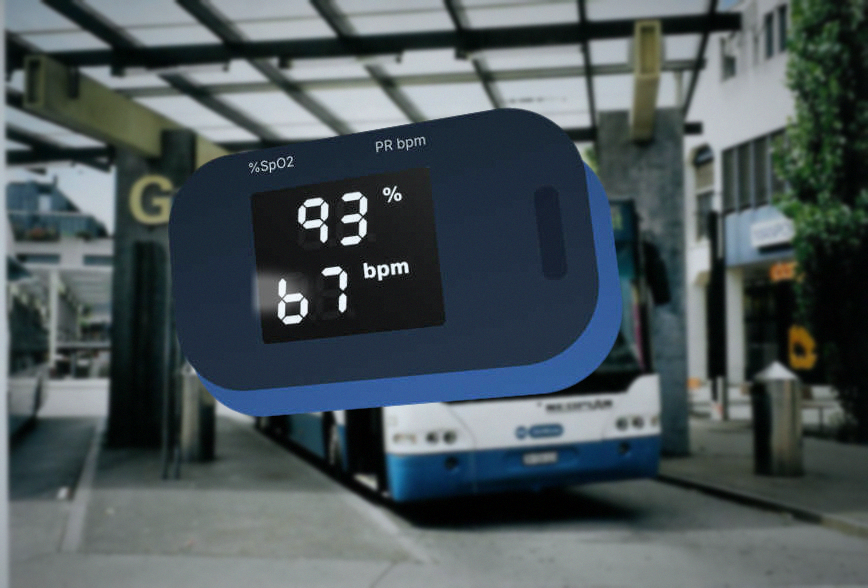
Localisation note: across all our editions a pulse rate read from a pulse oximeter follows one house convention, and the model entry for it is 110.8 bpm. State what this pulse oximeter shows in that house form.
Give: 67 bpm
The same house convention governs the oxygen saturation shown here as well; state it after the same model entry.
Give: 93 %
